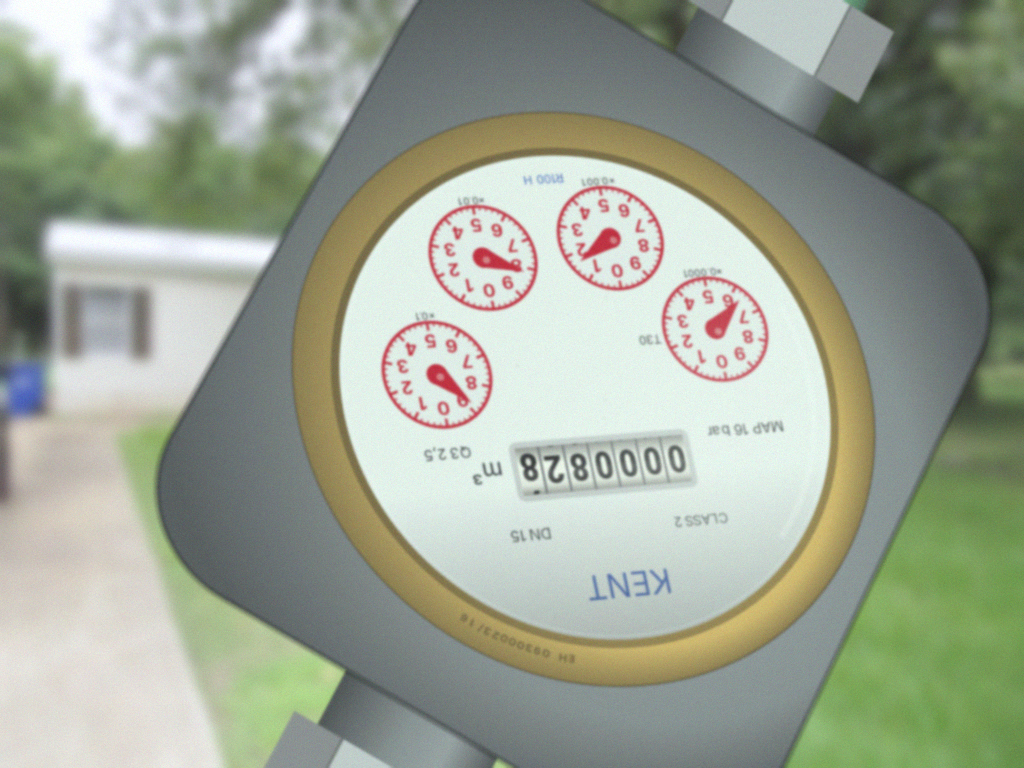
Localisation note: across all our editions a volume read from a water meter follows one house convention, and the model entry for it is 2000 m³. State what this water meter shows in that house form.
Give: 827.8816 m³
